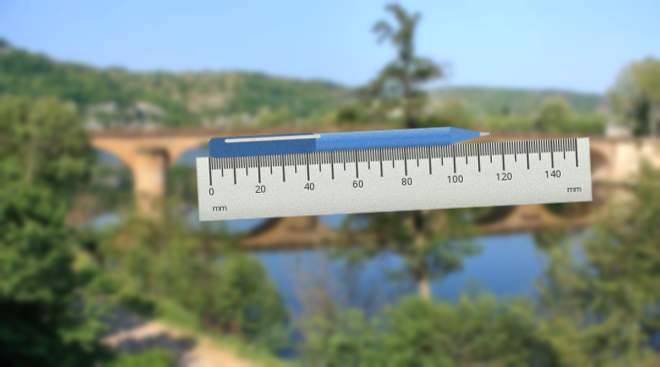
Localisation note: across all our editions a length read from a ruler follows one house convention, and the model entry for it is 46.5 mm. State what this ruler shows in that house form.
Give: 115 mm
